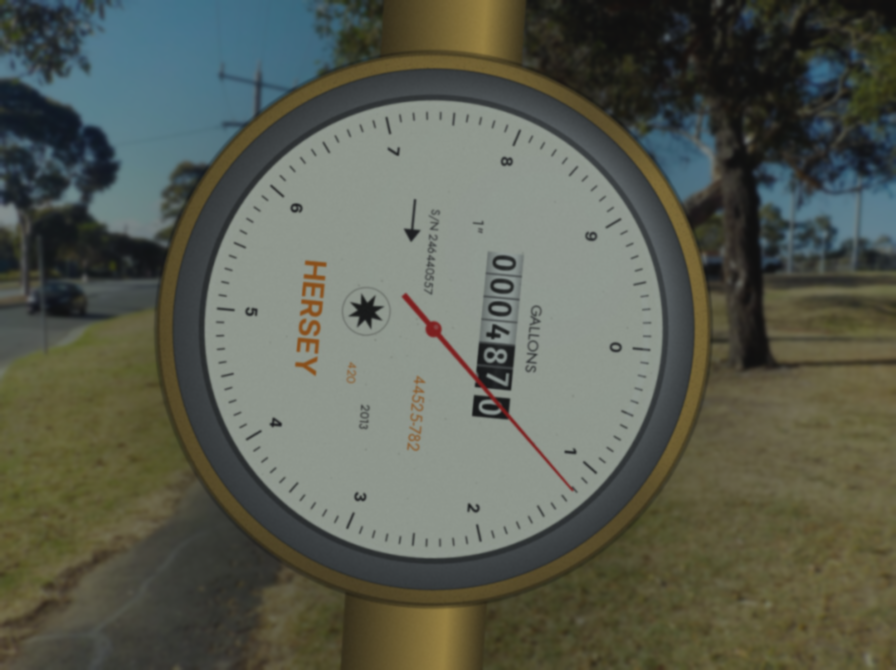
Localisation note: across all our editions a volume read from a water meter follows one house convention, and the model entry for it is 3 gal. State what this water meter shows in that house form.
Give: 4871.2 gal
